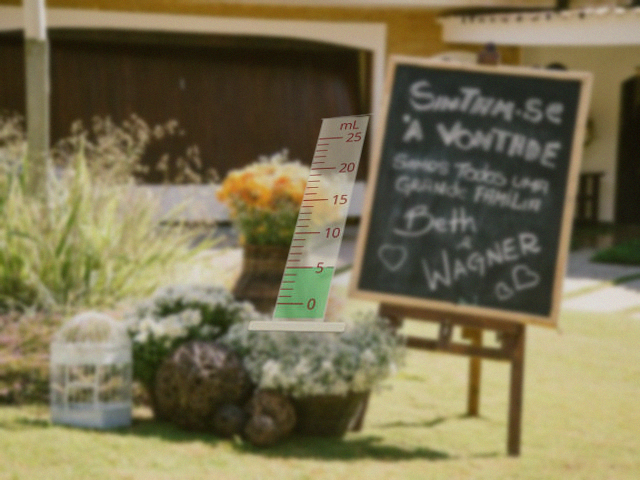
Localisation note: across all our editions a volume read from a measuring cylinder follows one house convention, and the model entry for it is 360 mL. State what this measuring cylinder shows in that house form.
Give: 5 mL
